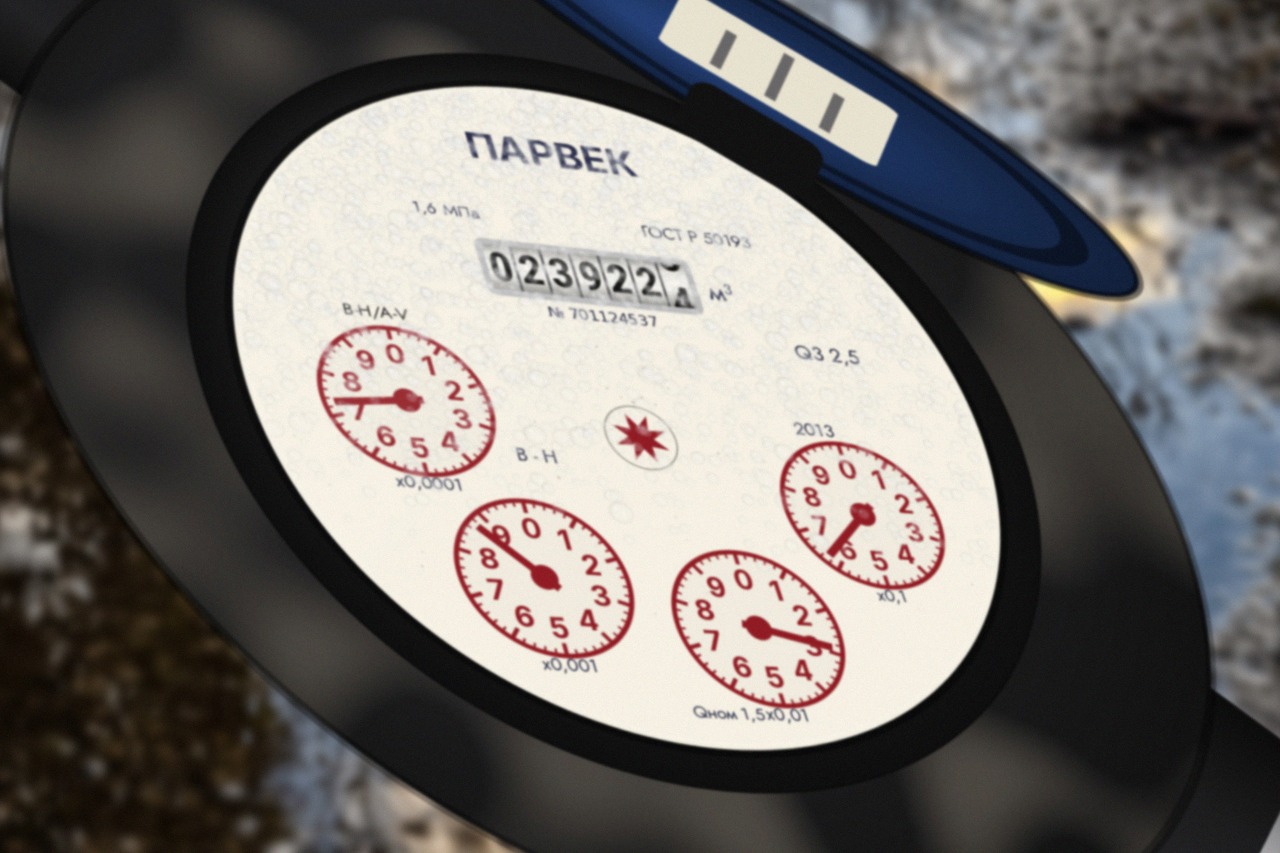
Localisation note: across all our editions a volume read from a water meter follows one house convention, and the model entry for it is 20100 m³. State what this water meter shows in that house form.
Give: 239223.6287 m³
